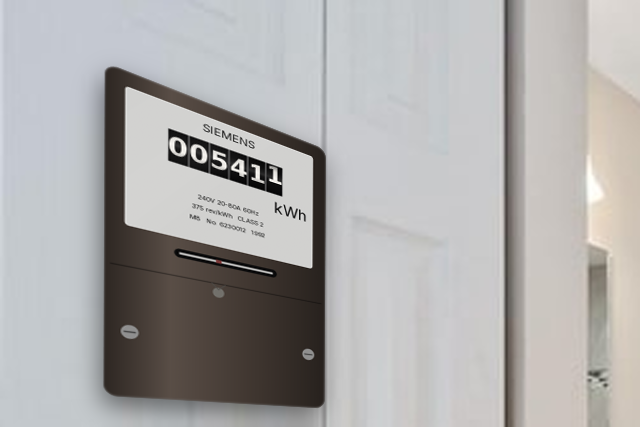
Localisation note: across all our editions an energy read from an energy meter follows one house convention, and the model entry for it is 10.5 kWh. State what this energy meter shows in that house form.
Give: 5411 kWh
